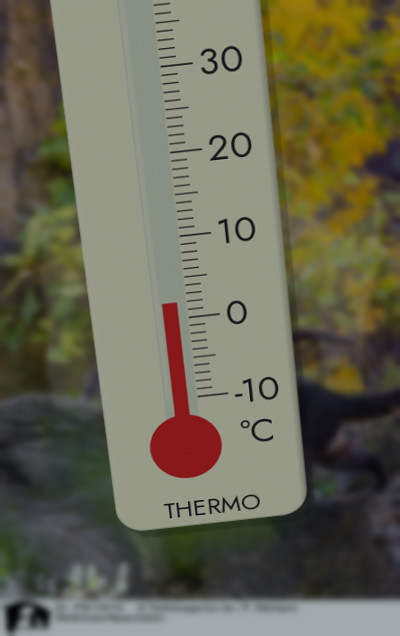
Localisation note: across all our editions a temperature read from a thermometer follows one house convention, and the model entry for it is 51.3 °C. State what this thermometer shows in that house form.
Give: 2 °C
